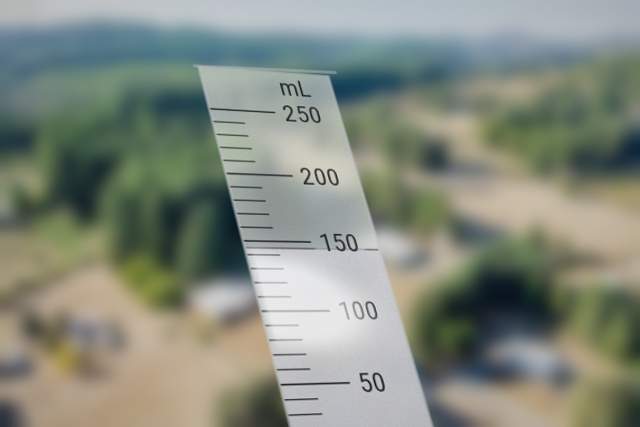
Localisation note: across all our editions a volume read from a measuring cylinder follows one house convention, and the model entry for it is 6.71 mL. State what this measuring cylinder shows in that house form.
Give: 145 mL
